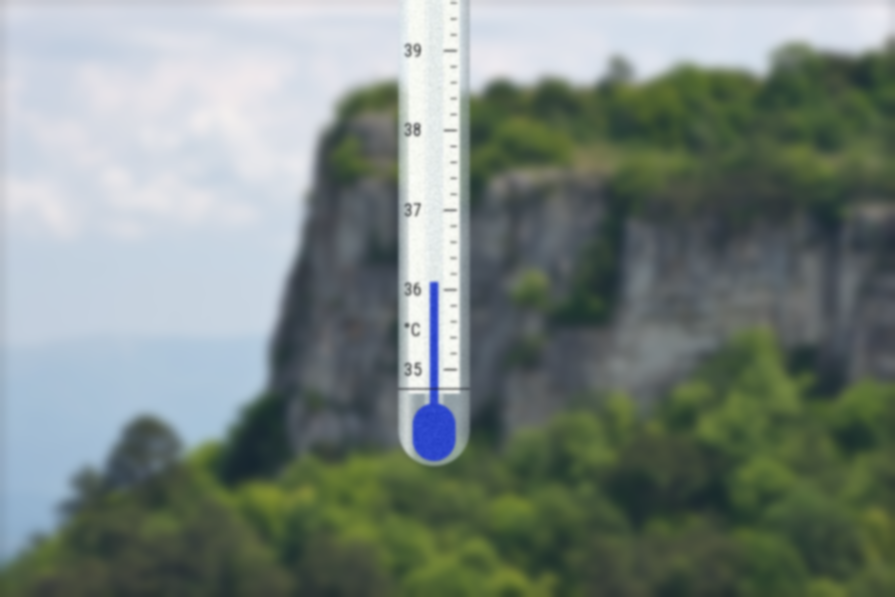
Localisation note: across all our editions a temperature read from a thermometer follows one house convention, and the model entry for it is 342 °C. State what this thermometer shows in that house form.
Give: 36.1 °C
